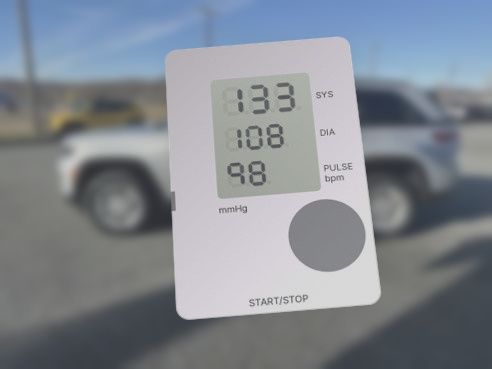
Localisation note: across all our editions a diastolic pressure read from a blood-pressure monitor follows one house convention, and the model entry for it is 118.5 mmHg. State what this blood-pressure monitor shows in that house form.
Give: 108 mmHg
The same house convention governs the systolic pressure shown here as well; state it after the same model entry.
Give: 133 mmHg
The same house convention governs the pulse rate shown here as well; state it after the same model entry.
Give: 98 bpm
